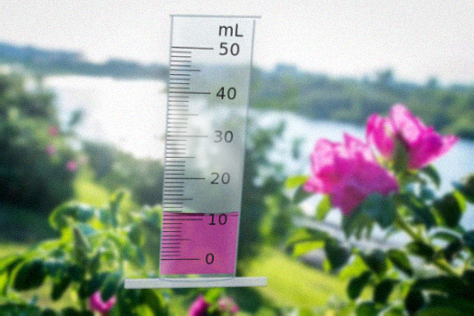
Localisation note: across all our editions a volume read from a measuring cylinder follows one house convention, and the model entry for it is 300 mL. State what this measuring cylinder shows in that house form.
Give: 11 mL
